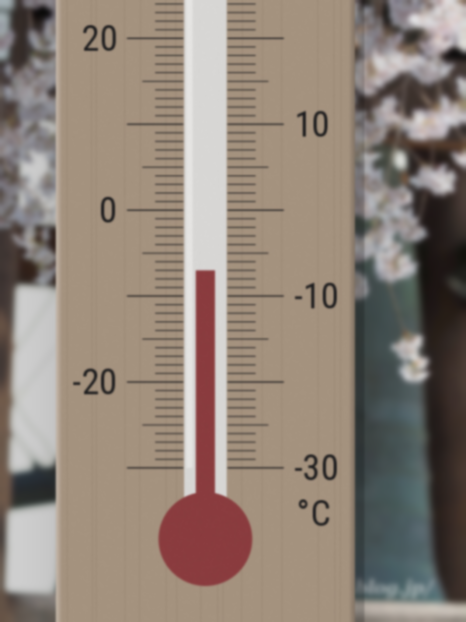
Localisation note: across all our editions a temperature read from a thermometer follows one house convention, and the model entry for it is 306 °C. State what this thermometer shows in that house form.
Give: -7 °C
